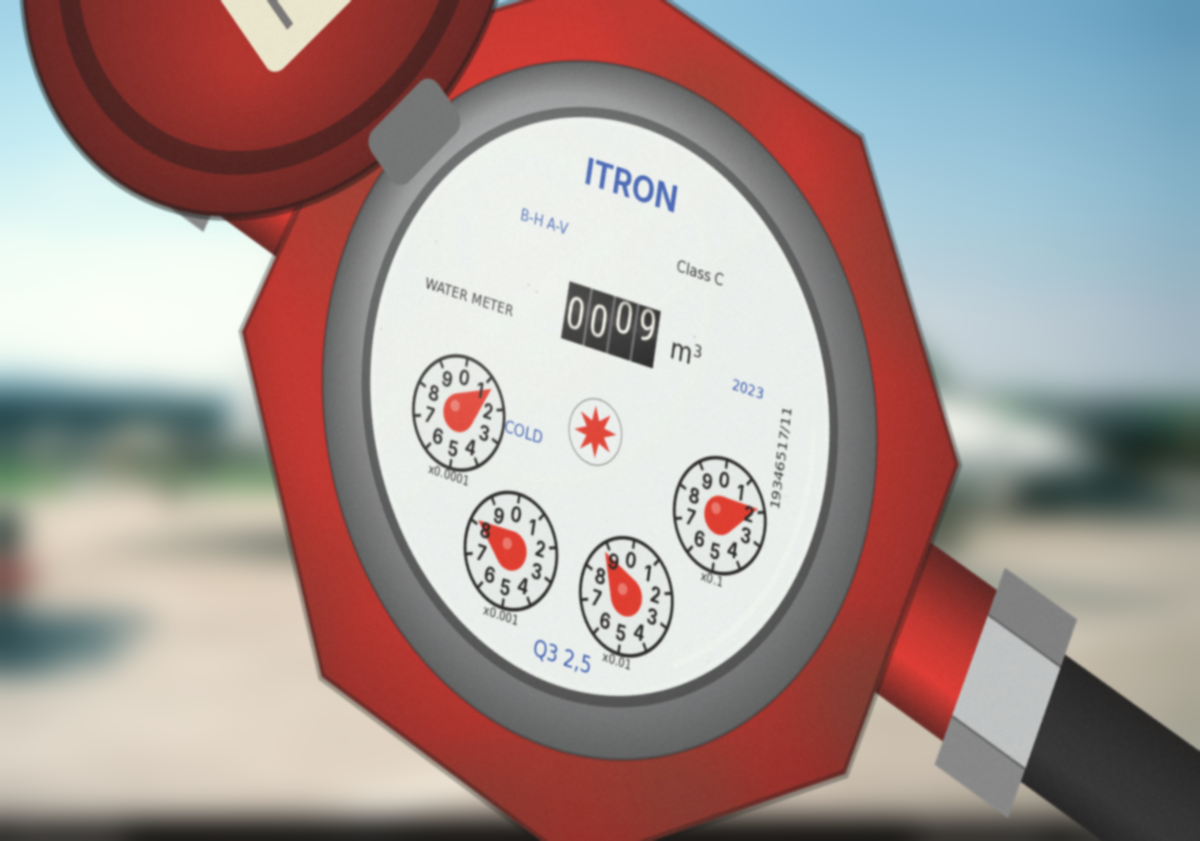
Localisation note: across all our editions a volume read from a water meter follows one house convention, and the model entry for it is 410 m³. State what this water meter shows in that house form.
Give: 9.1881 m³
